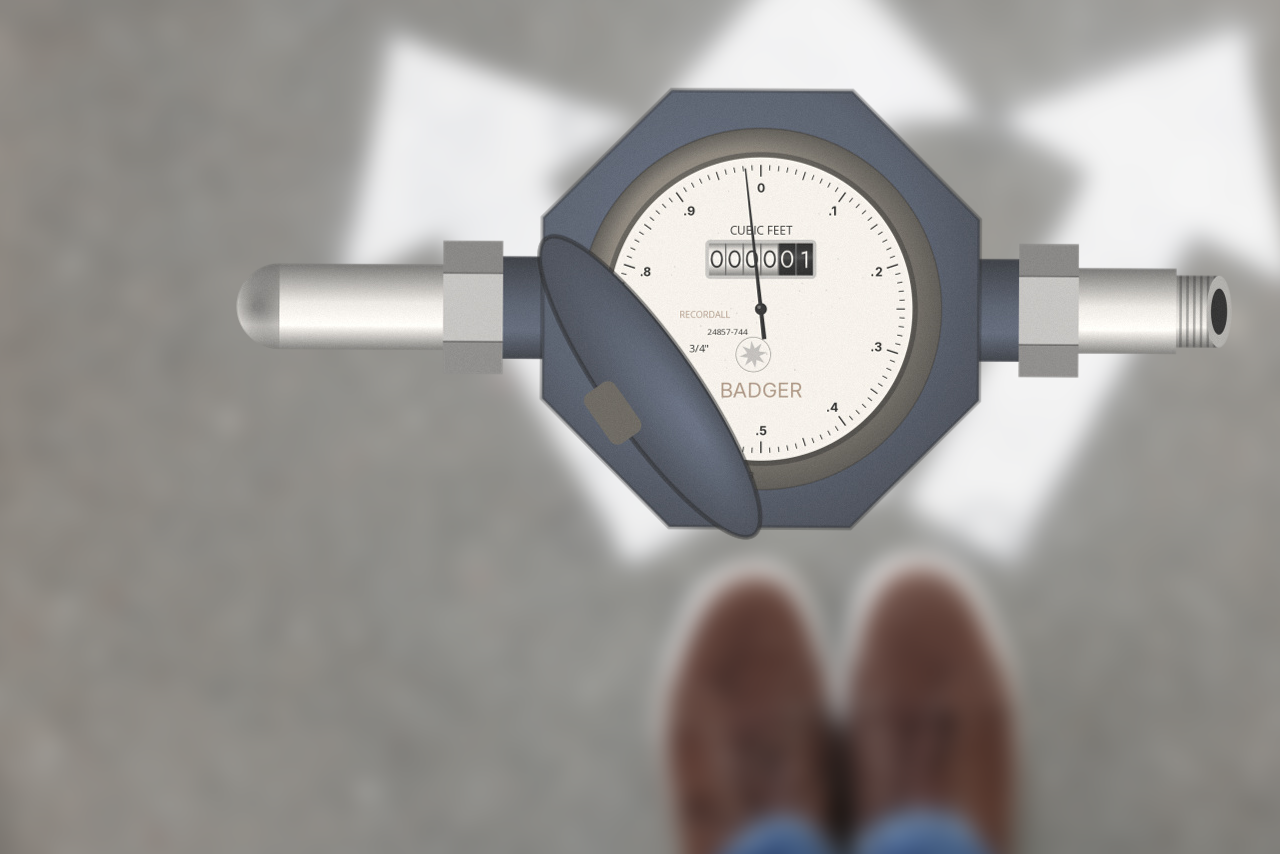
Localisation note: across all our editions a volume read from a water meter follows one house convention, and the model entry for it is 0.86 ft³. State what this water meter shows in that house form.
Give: 0.98 ft³
